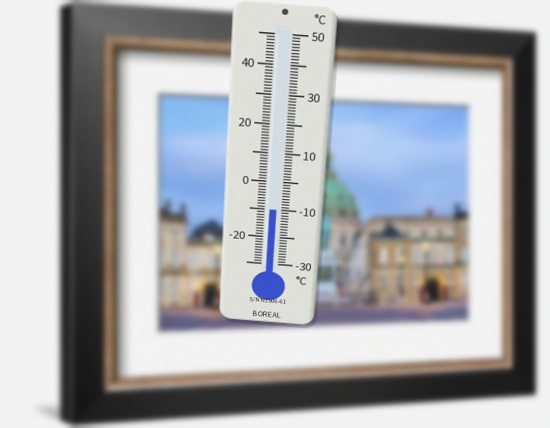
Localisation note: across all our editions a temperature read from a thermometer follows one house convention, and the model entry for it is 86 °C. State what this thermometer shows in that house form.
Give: -10 °C
